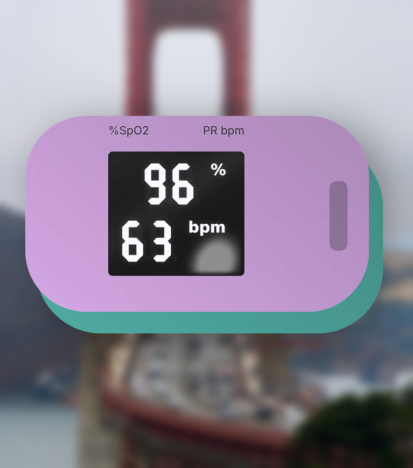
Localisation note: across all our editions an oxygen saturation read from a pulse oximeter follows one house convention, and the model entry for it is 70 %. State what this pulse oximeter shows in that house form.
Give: 96 %
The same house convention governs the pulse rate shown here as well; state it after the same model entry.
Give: 63 bpm
